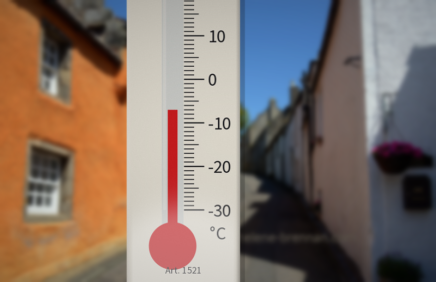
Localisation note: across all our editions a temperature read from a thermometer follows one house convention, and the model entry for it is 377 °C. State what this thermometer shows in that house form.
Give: -7 °C
